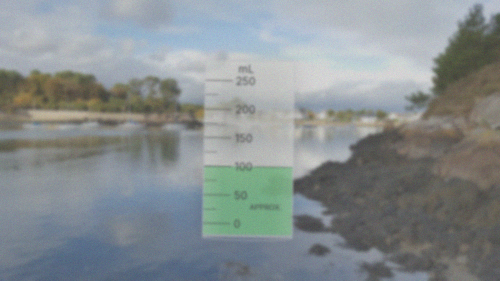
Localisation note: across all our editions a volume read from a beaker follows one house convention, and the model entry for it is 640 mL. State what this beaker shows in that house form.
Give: 100 mL
